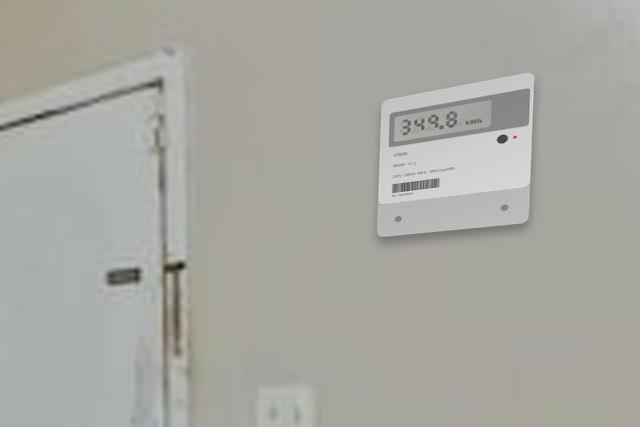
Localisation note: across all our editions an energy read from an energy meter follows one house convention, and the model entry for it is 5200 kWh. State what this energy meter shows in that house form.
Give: 349.8 kWh
